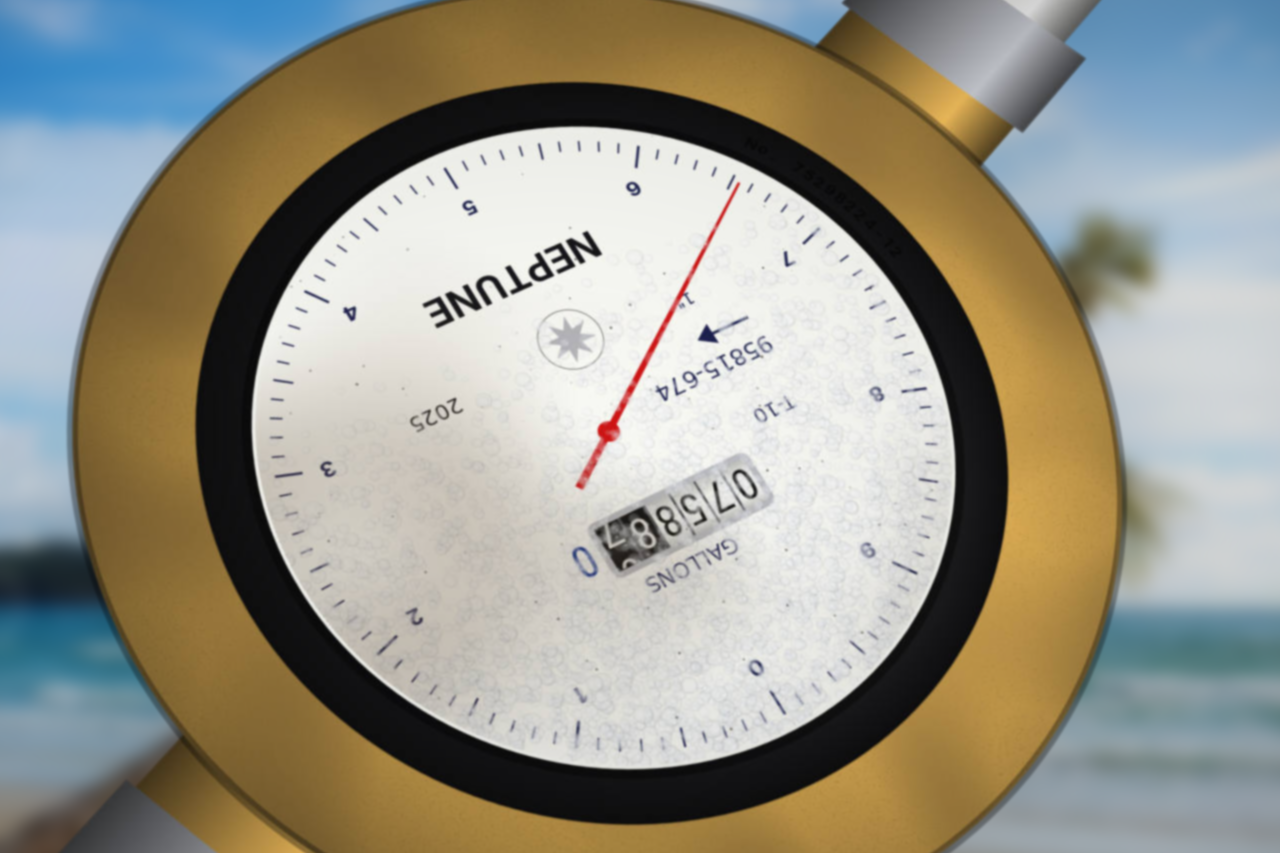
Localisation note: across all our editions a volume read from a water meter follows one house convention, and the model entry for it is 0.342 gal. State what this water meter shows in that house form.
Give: 758866.5 gal
